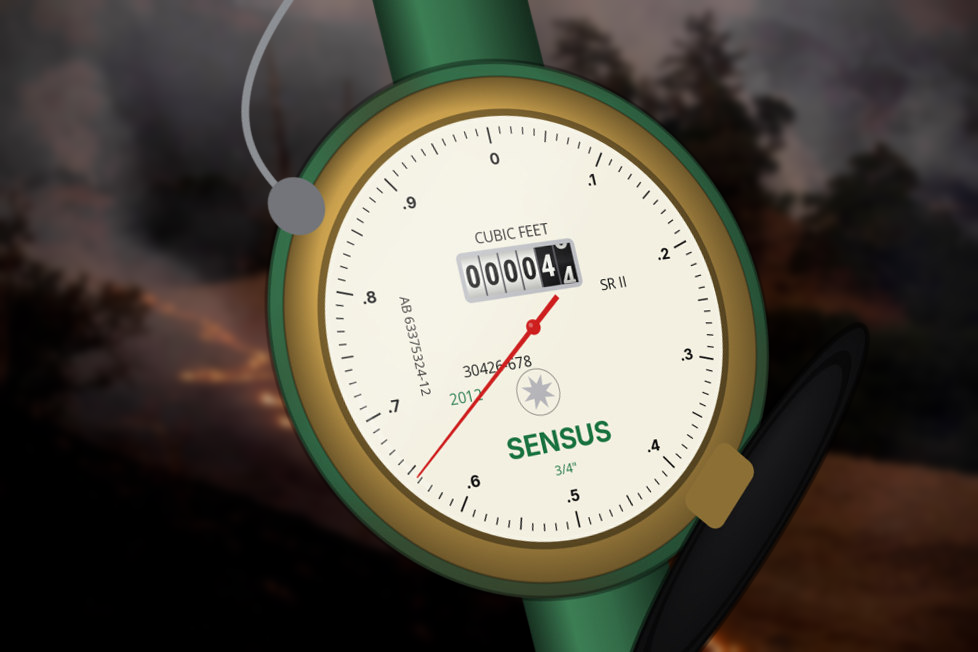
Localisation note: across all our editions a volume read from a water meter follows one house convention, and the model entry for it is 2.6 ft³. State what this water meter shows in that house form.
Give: 43.64 ft³
